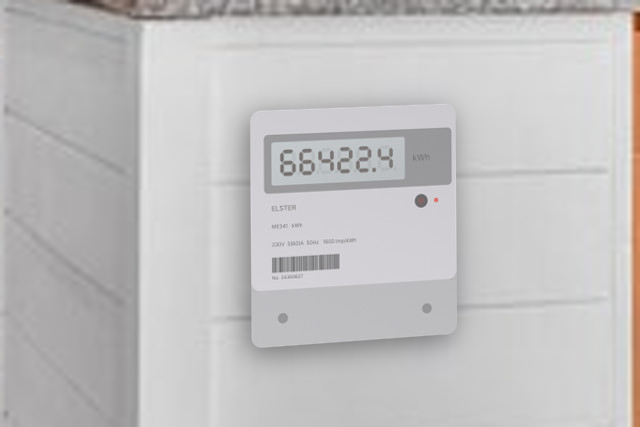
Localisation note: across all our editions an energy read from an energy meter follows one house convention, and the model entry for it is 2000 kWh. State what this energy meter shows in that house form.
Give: 66422.4 kWh
